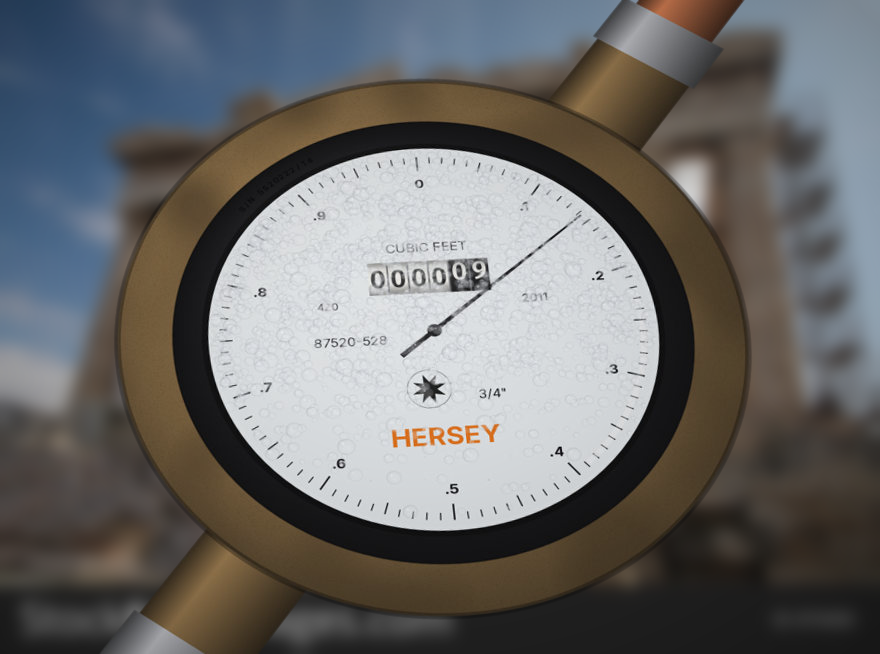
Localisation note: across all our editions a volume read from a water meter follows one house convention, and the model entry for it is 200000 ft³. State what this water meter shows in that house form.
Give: 9.14 ft³
